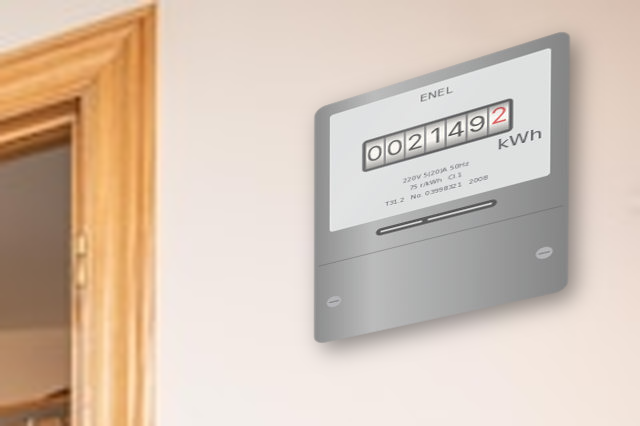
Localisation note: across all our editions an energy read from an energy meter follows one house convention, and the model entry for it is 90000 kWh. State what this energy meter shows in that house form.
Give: 2149.2 kWh
